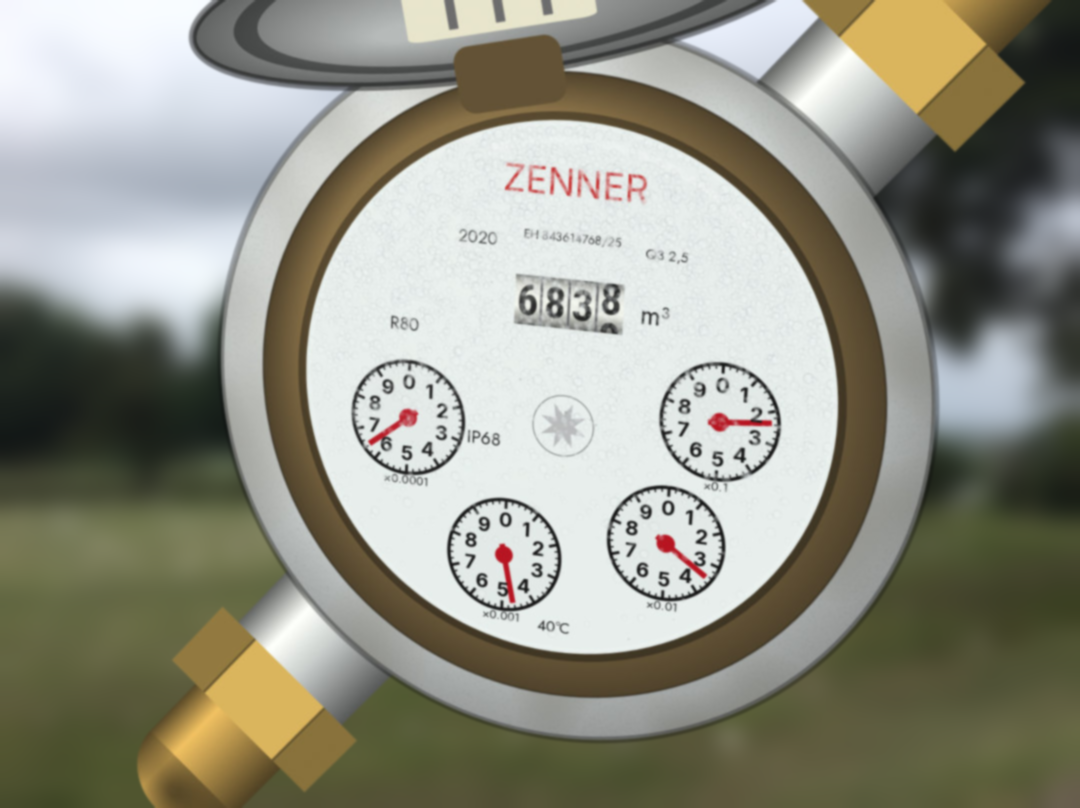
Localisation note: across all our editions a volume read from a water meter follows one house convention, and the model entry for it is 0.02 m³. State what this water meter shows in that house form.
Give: 6838.2346 m³
